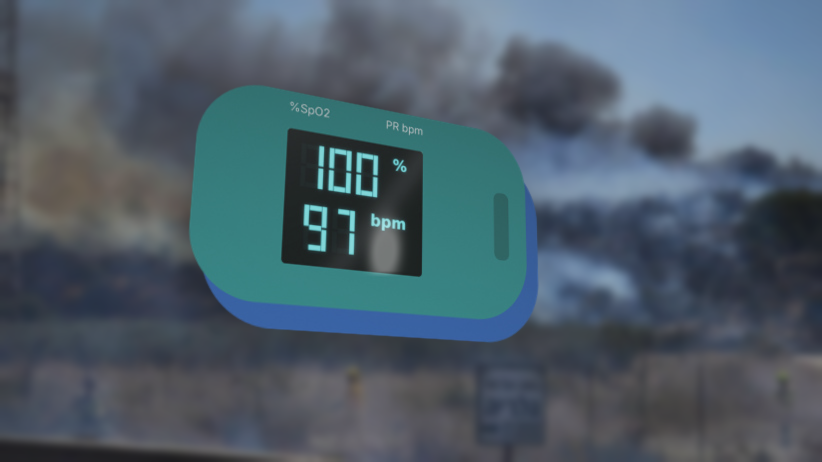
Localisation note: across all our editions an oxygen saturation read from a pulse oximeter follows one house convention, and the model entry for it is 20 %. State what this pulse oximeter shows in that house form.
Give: 100 %
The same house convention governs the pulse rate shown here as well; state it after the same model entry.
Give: 97 bpm
